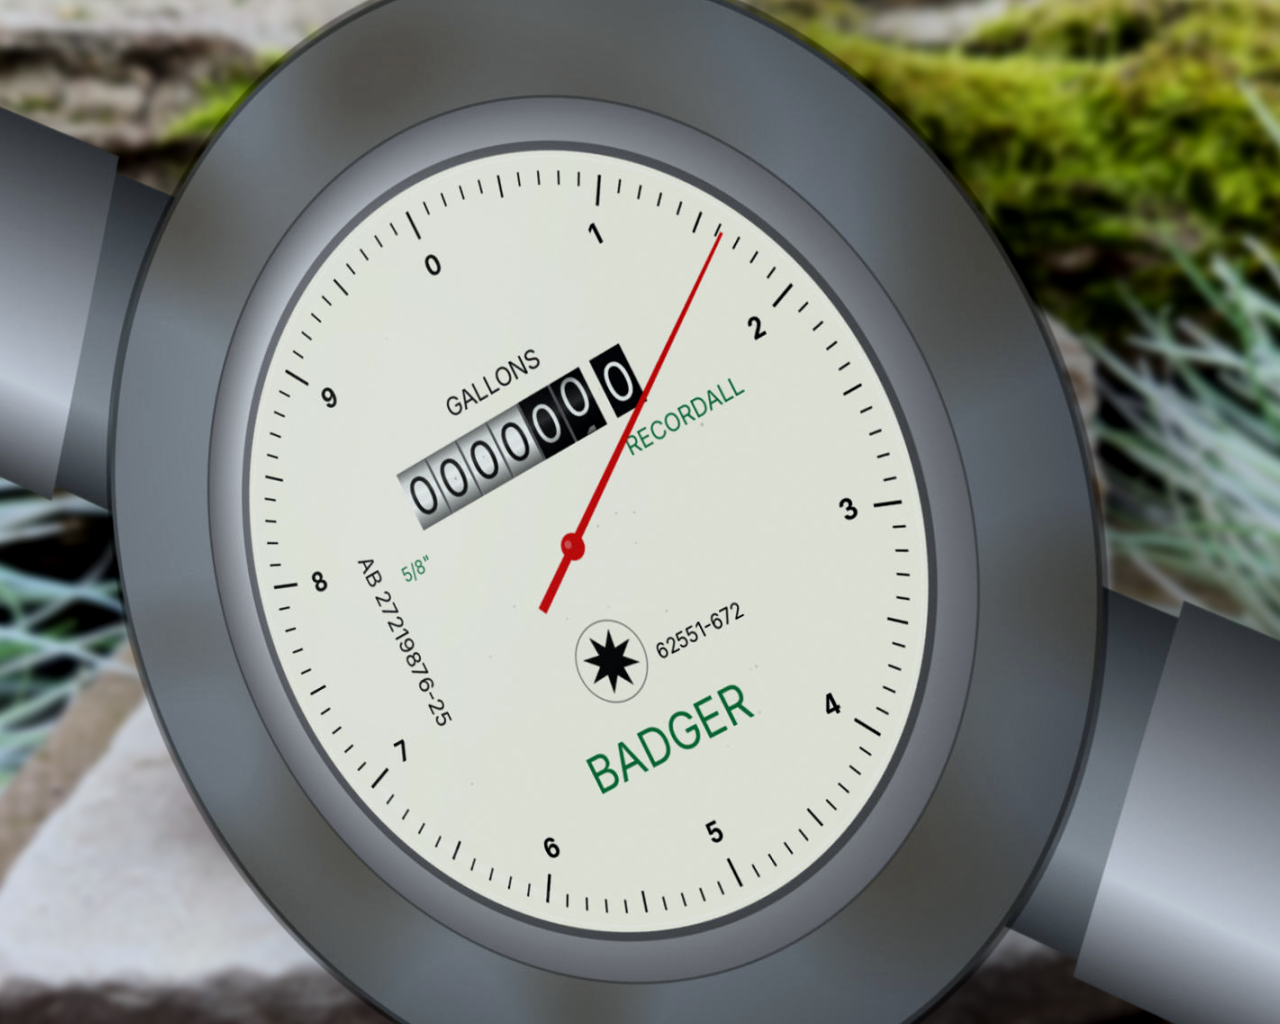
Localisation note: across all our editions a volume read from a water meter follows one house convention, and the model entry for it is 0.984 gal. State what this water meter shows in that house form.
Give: 1.6 gal
